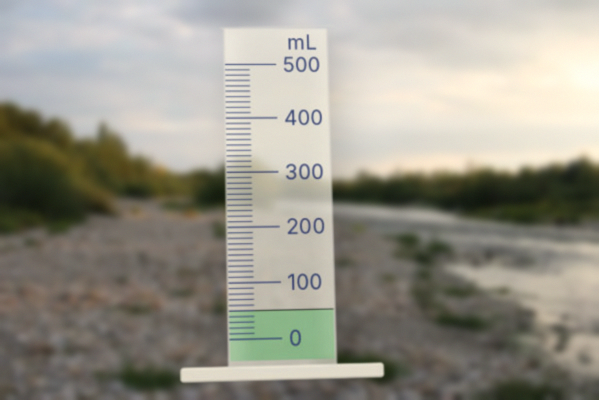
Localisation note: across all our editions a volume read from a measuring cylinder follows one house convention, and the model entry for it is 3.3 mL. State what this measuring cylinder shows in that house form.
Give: 50 mL
